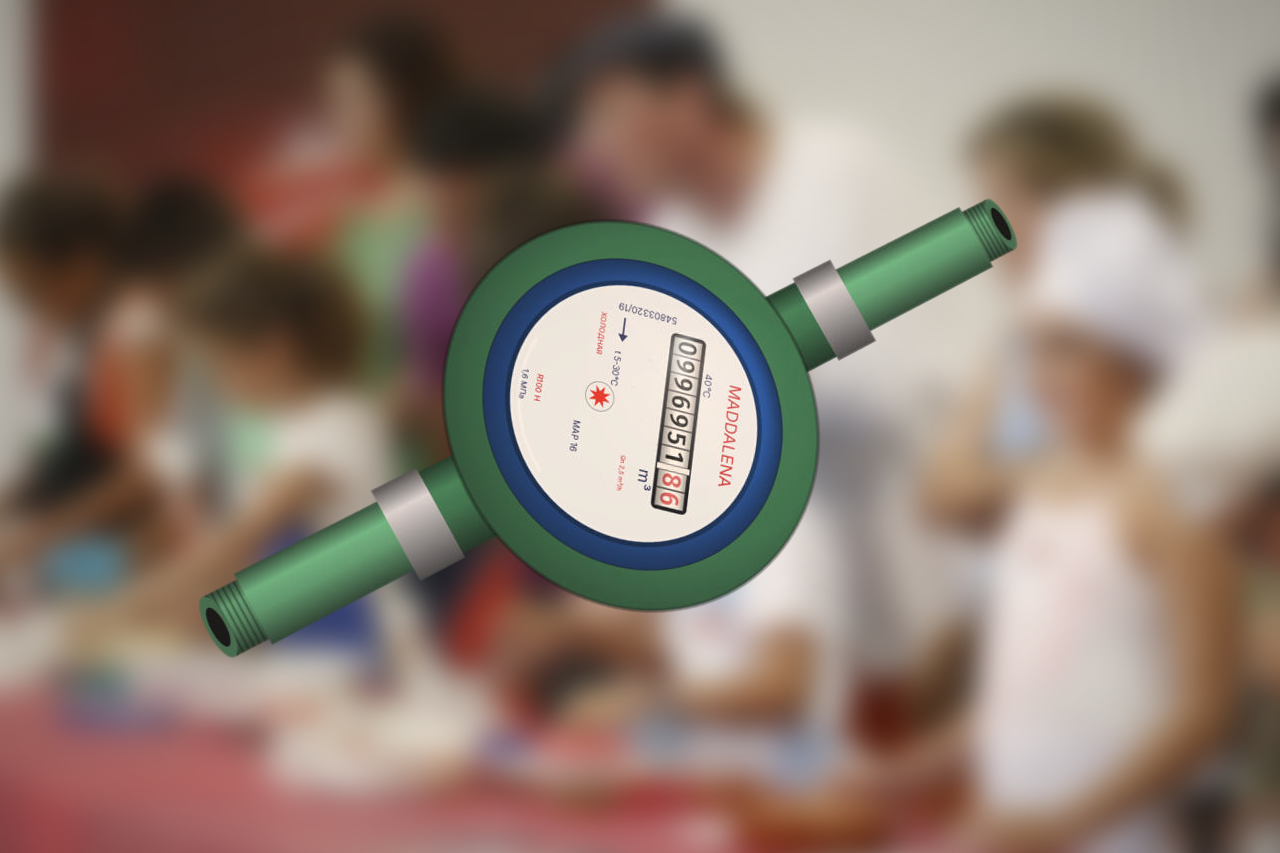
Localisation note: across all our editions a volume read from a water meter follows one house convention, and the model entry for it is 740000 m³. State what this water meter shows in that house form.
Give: 996951.86 m³
